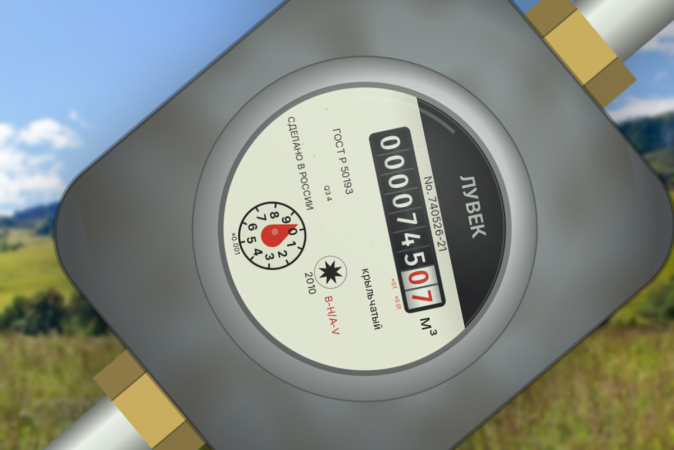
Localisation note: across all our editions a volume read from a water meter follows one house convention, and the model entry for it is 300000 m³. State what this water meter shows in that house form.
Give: 745.069 m³
